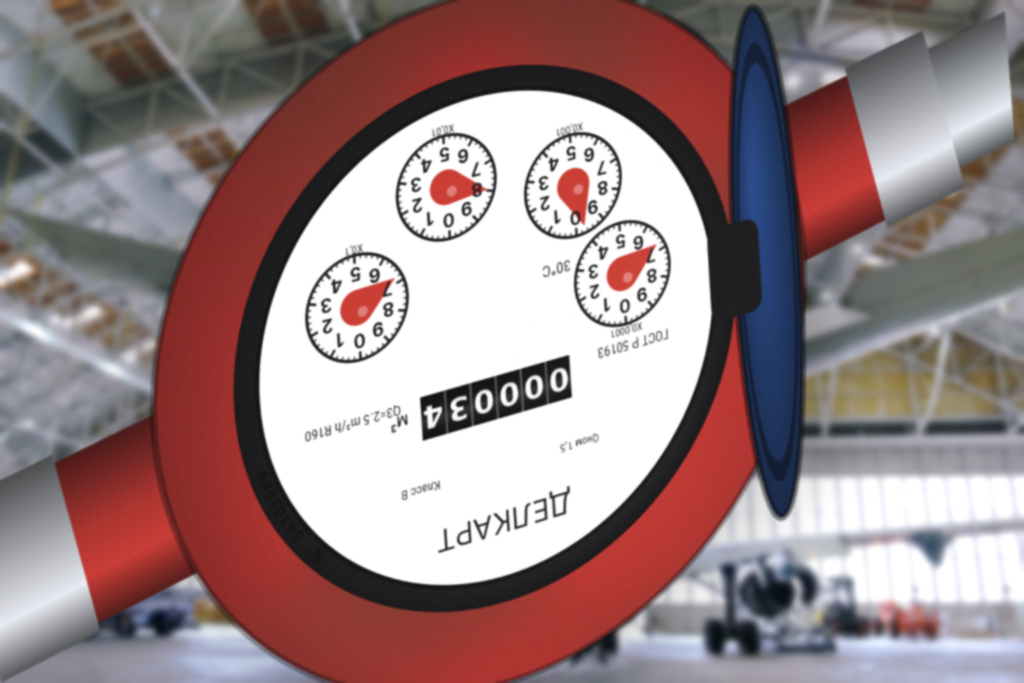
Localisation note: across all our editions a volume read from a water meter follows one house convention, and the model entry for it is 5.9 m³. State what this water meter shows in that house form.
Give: 34.6796 m³
